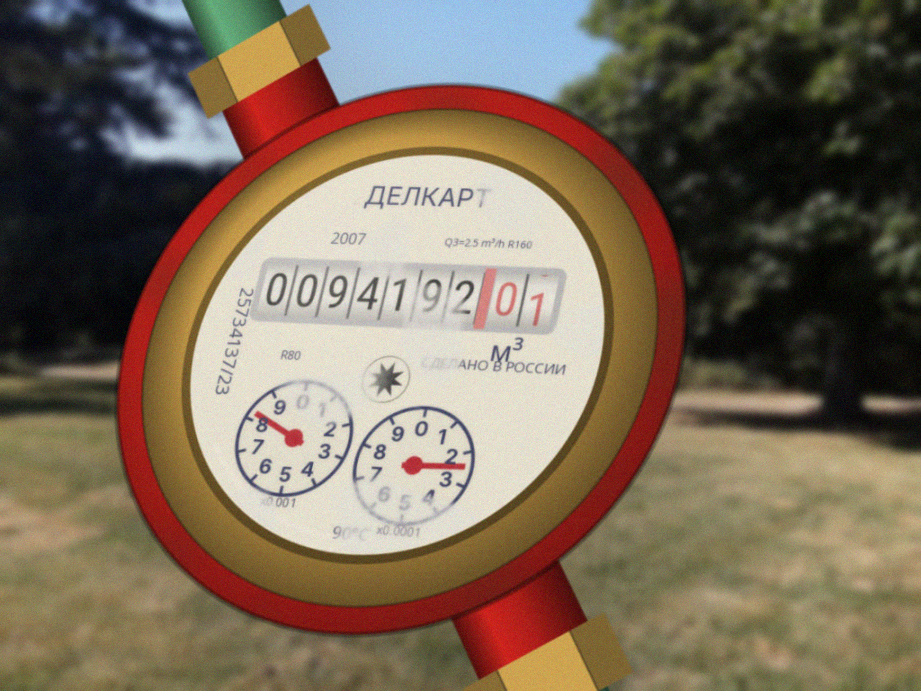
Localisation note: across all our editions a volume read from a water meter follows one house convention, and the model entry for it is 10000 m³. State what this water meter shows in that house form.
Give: 94192.0082 m³
